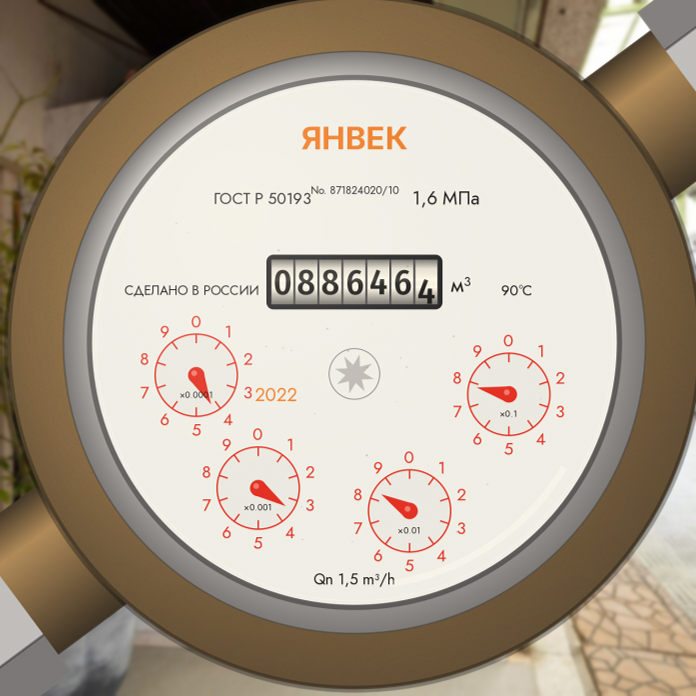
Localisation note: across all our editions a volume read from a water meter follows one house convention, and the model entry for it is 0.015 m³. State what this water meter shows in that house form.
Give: 886463.7834 m³
